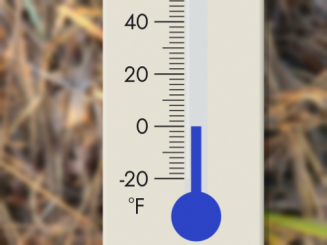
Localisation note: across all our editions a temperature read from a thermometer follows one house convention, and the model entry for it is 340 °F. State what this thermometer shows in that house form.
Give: 0 °F
